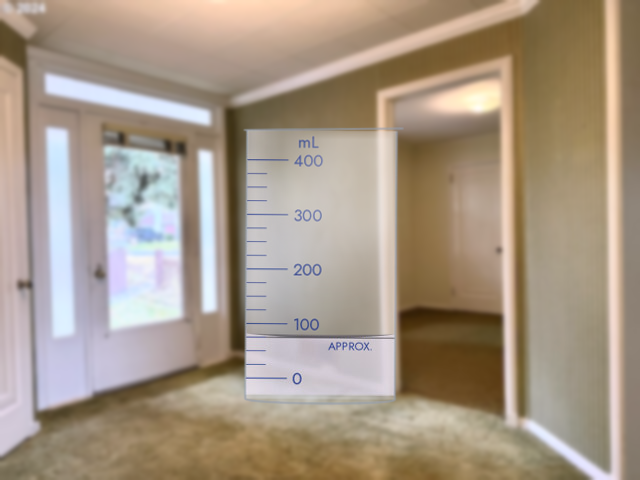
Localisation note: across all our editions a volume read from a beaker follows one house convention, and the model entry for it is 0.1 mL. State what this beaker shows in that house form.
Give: 75 mL
